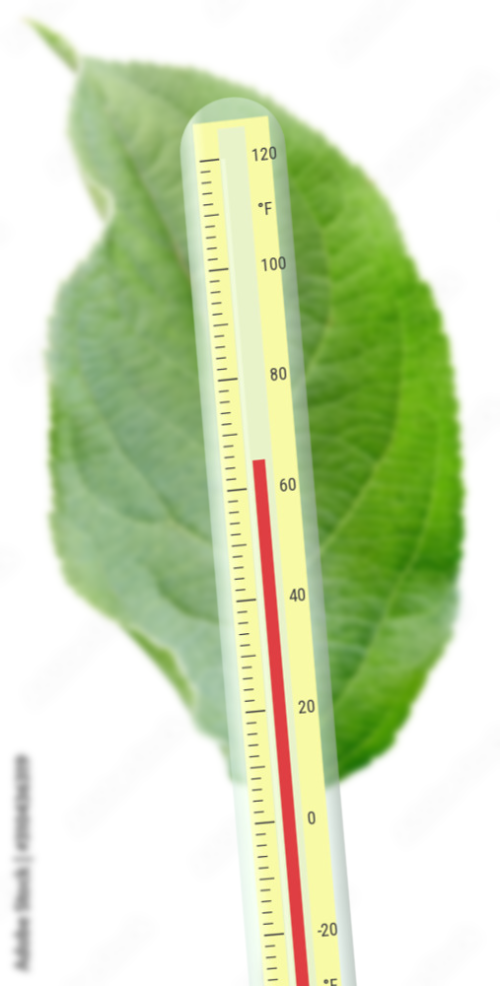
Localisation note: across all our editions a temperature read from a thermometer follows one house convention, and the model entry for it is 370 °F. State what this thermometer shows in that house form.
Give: 65 °F
